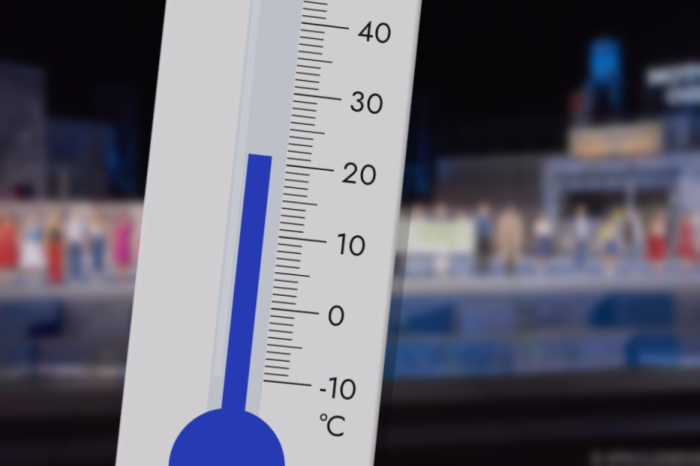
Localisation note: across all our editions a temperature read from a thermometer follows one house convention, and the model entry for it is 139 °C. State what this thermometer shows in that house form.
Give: 21 °C
